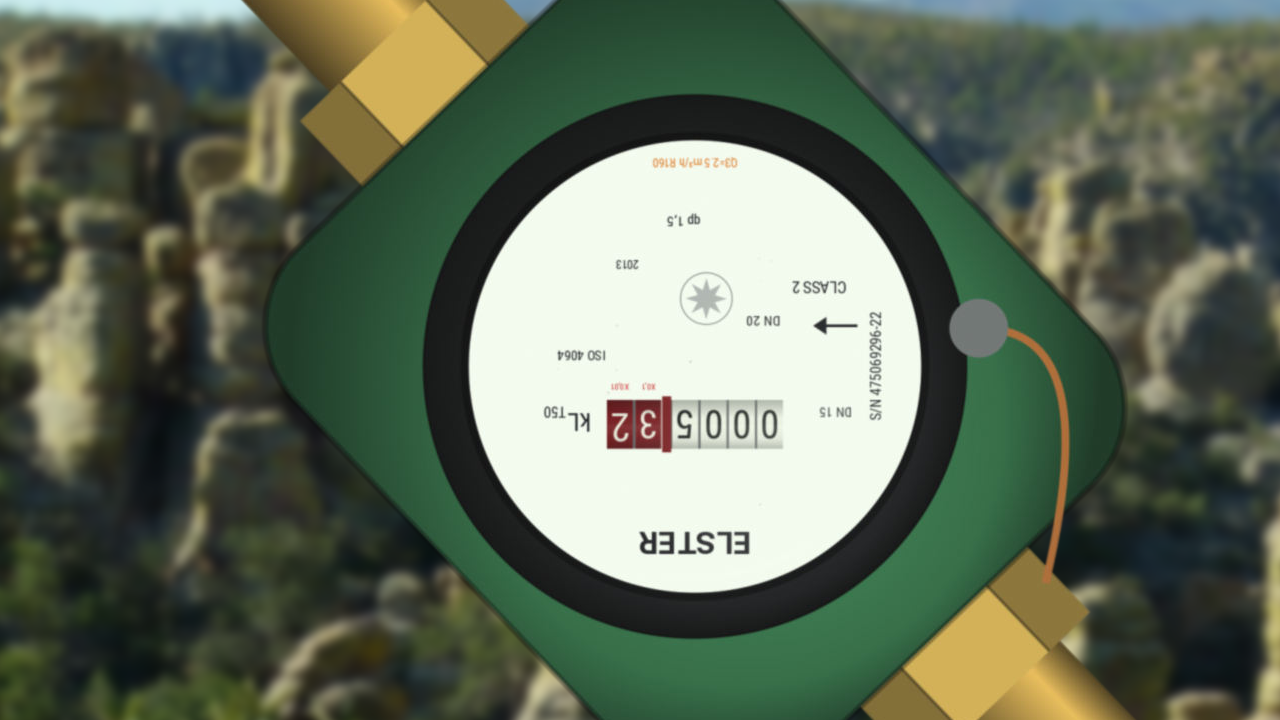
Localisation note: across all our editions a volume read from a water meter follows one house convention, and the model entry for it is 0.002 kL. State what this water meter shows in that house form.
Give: 5.32 kL
